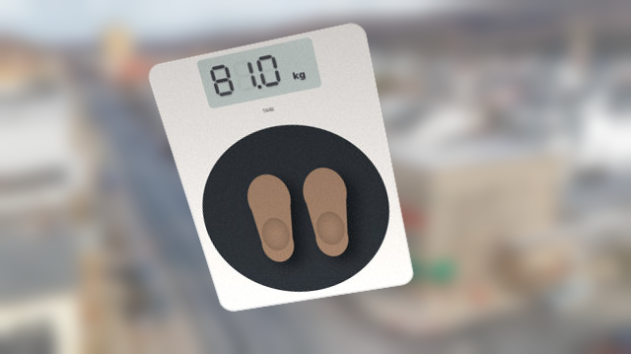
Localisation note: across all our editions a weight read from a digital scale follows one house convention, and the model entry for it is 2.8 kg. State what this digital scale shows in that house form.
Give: 81.0 kg
